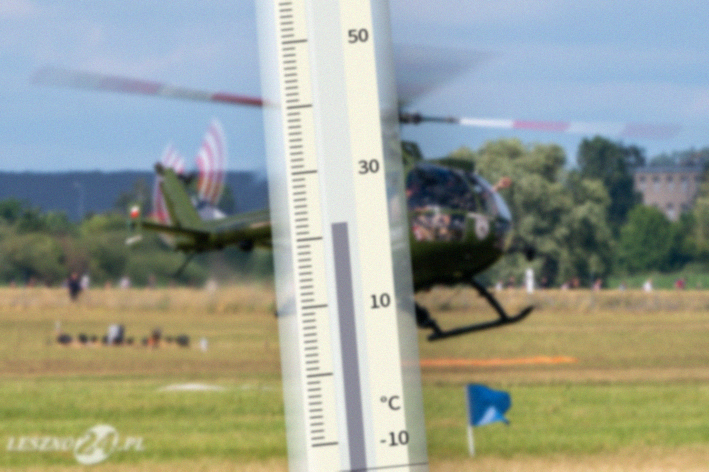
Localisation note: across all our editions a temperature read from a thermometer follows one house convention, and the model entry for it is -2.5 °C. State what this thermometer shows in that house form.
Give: 22 °C
